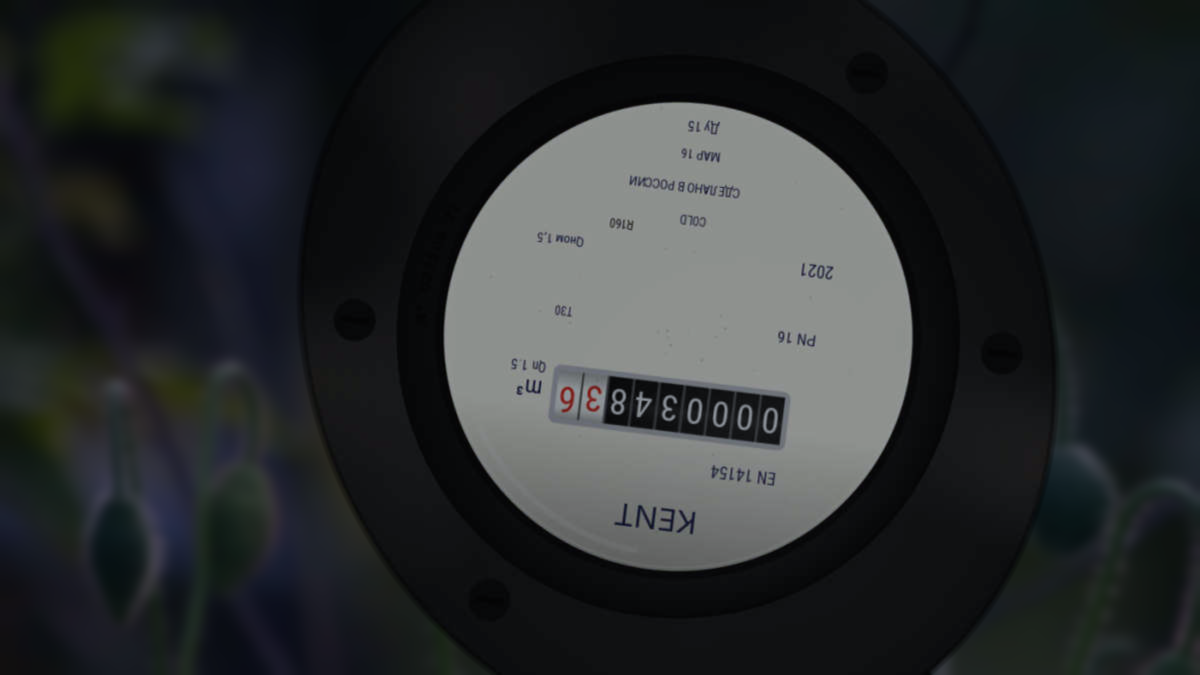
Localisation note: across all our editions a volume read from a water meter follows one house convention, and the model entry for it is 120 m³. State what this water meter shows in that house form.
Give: 348.36 m³
